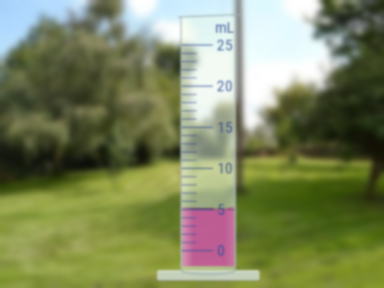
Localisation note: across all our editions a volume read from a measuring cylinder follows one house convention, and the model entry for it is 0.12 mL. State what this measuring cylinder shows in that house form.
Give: 5 mL
